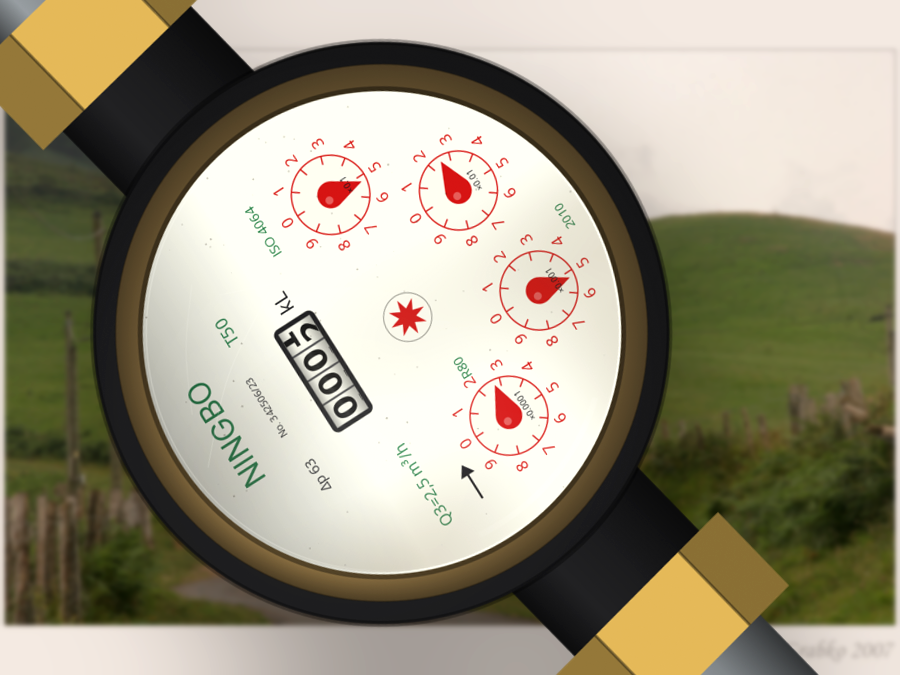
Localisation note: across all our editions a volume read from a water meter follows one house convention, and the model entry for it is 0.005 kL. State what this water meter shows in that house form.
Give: 1.5252 kL
